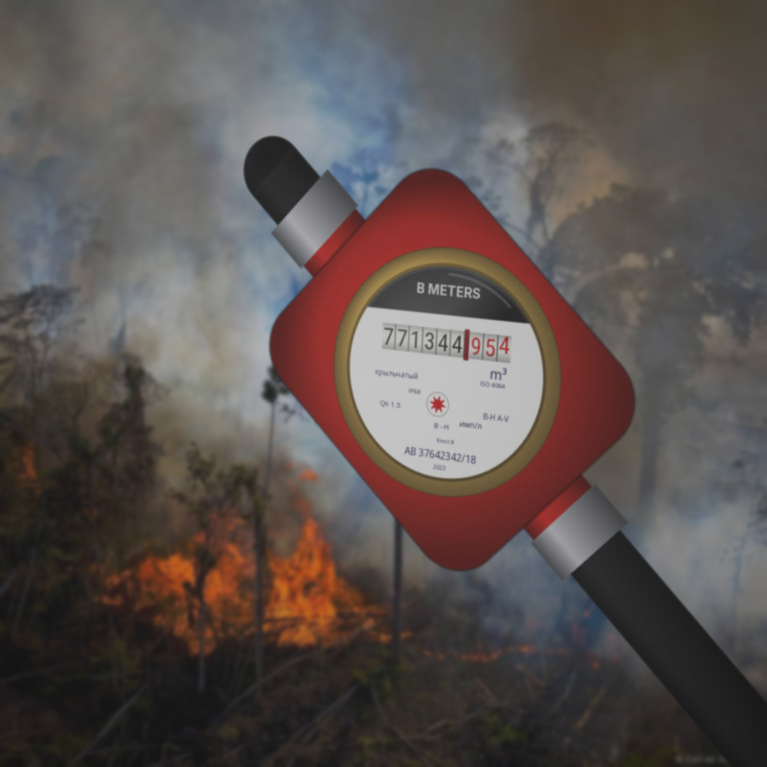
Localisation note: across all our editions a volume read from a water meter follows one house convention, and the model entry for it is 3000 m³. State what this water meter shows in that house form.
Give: 771344.954 m³
